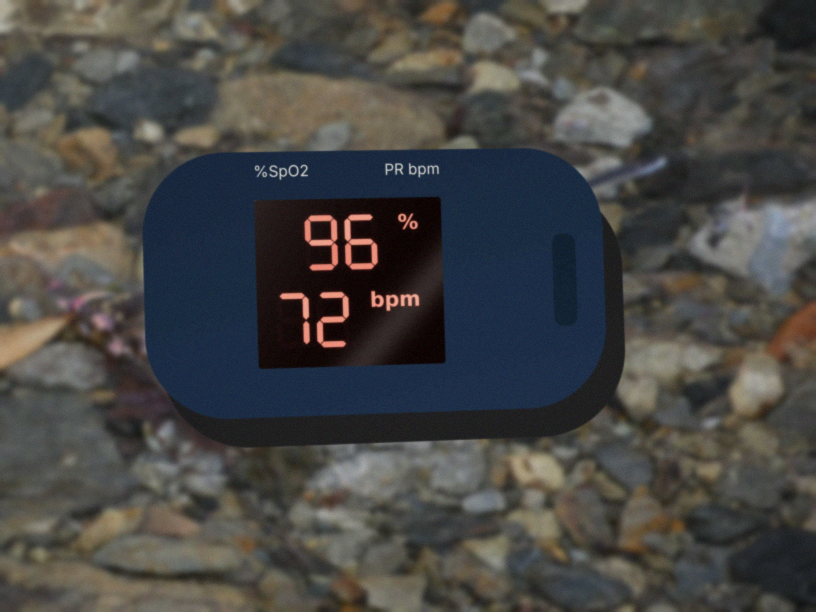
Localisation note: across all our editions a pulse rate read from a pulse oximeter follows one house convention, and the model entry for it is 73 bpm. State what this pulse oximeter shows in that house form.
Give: 72 bpm
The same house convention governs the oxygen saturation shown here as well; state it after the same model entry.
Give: 96 %
